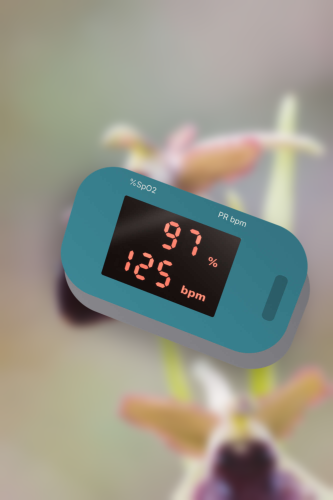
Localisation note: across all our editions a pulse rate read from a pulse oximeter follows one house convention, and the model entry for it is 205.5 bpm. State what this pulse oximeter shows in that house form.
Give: 125 bpm
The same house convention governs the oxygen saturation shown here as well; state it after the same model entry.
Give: 97 %
